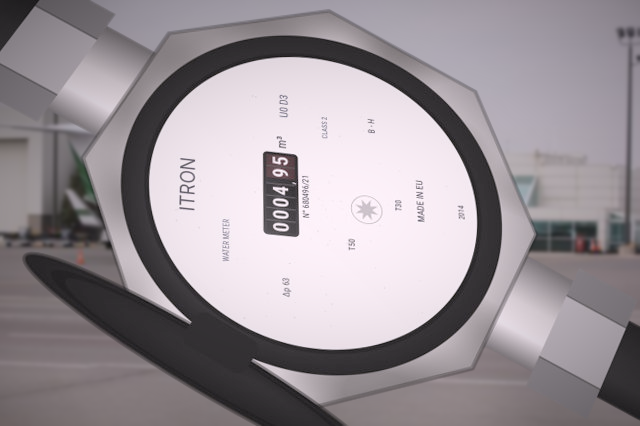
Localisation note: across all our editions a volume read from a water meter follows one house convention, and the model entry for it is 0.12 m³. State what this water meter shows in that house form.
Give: 4.95 m³
